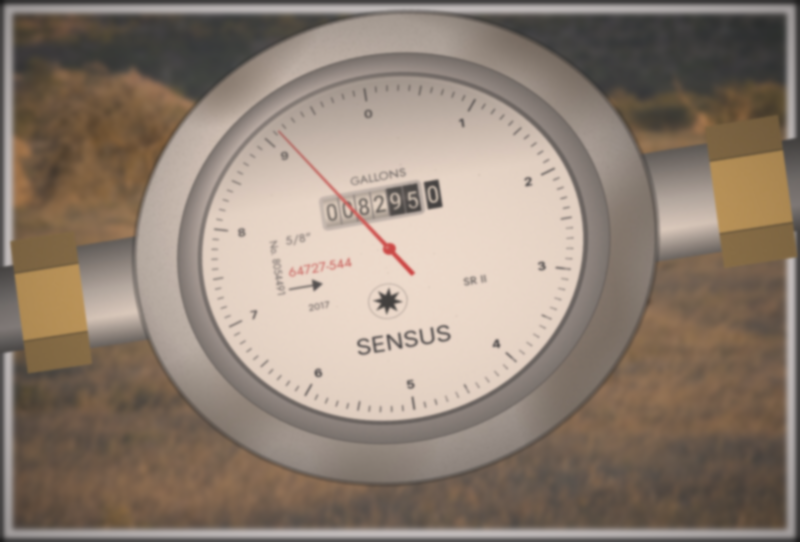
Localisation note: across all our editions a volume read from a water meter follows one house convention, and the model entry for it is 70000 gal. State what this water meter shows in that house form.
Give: 82949.1 gal
